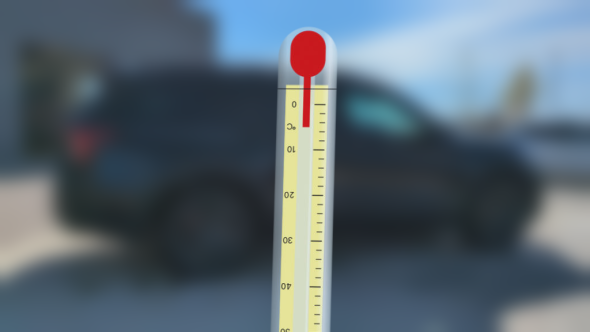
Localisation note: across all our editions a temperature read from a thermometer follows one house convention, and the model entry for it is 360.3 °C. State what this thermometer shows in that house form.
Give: 5 °C
